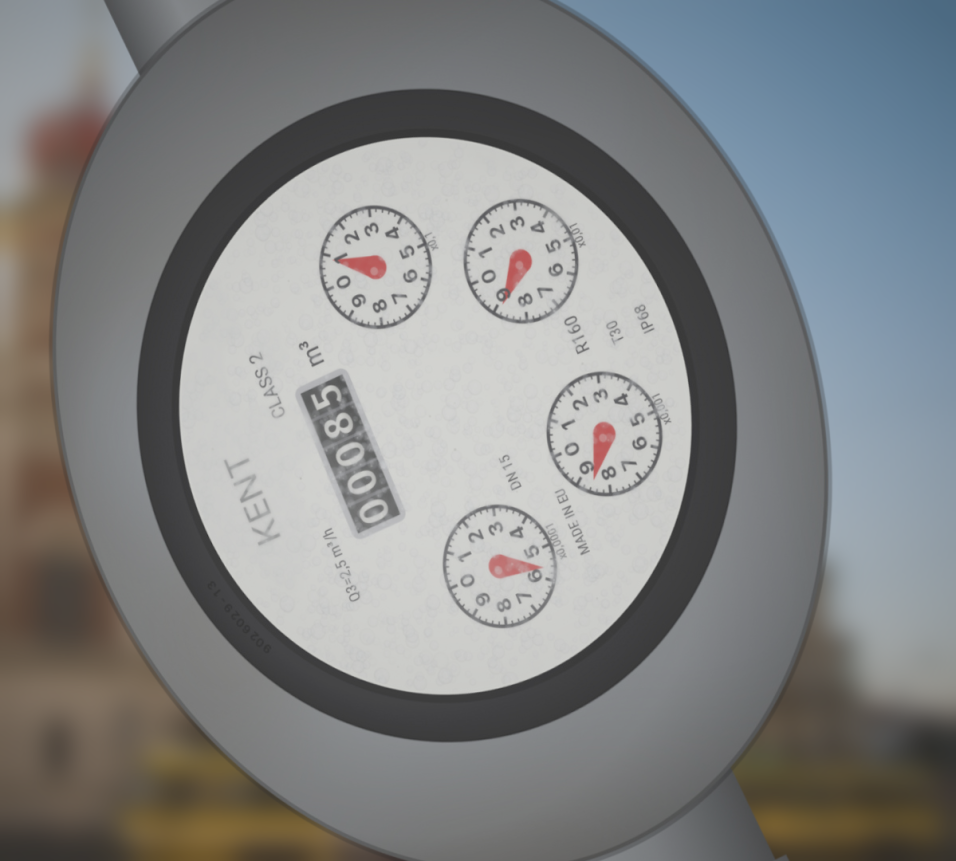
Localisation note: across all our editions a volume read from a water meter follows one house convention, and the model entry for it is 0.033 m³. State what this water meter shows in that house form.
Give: 85.0885 m³
